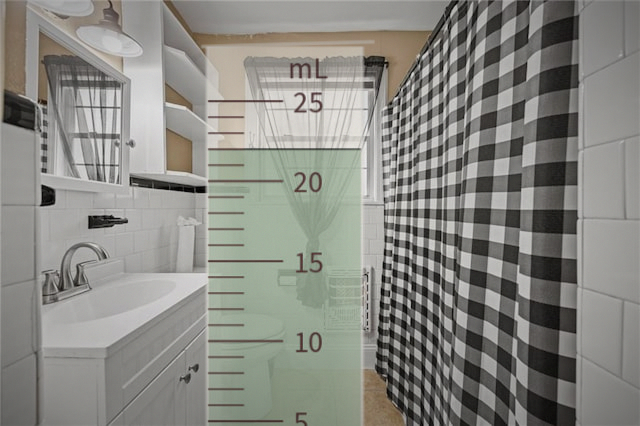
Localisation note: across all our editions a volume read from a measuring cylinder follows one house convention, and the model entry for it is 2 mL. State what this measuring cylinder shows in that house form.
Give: 22 mL
